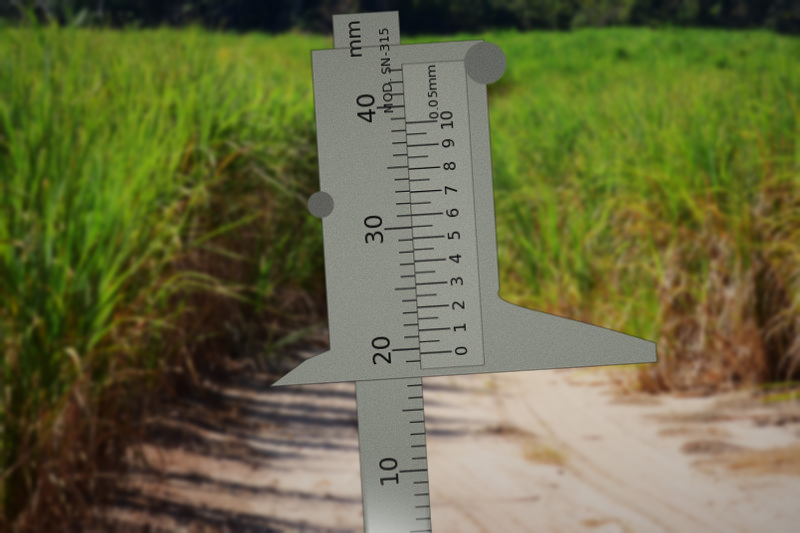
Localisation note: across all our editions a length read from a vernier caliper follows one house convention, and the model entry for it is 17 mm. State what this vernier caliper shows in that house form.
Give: 19.6 mm
